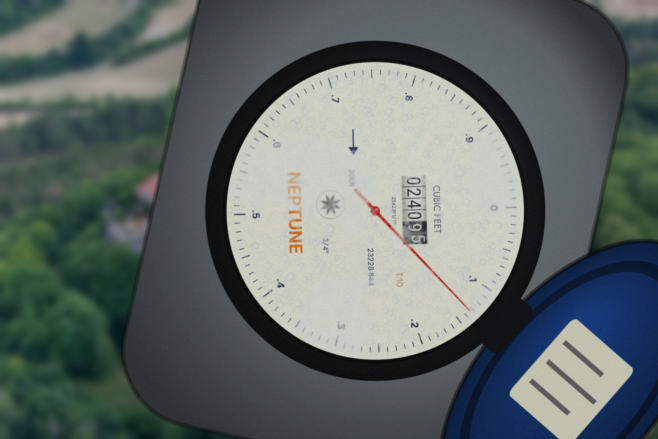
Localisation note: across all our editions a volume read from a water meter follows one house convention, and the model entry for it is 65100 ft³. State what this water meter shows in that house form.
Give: 24095.13 ft³
